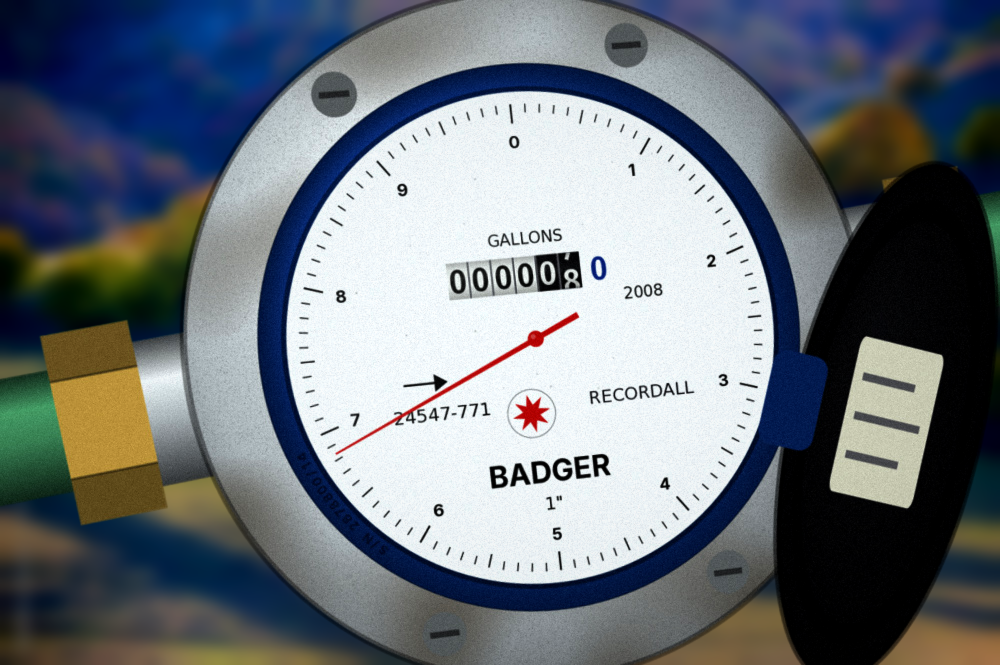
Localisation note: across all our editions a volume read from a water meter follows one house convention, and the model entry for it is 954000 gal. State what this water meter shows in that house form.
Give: 76.8 gal
